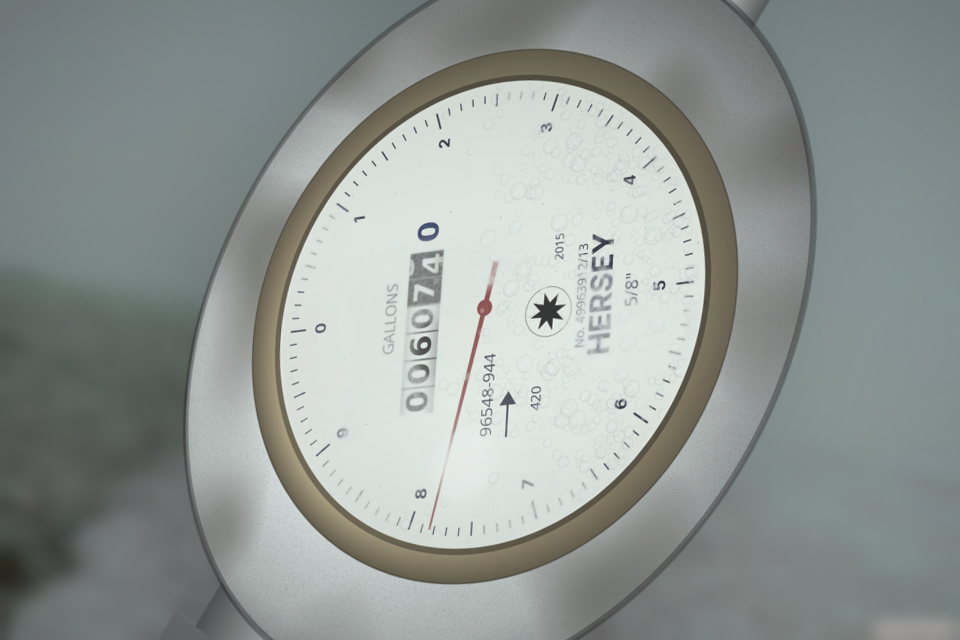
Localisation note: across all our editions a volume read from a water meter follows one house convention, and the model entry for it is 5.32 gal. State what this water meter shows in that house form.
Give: 60737.8 gal
